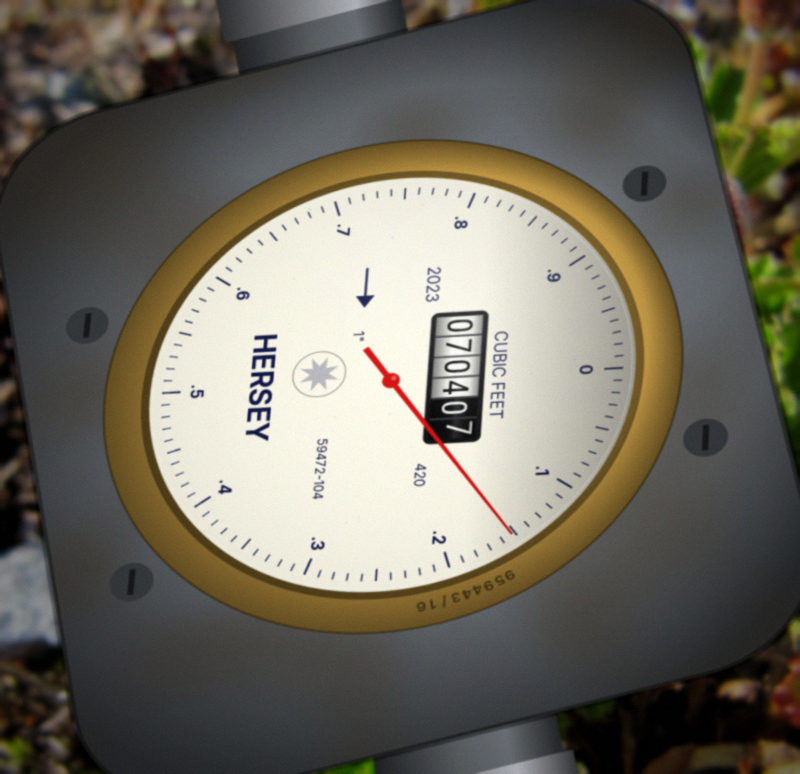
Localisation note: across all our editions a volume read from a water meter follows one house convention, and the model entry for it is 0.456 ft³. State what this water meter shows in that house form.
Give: 70407.15 ft³
